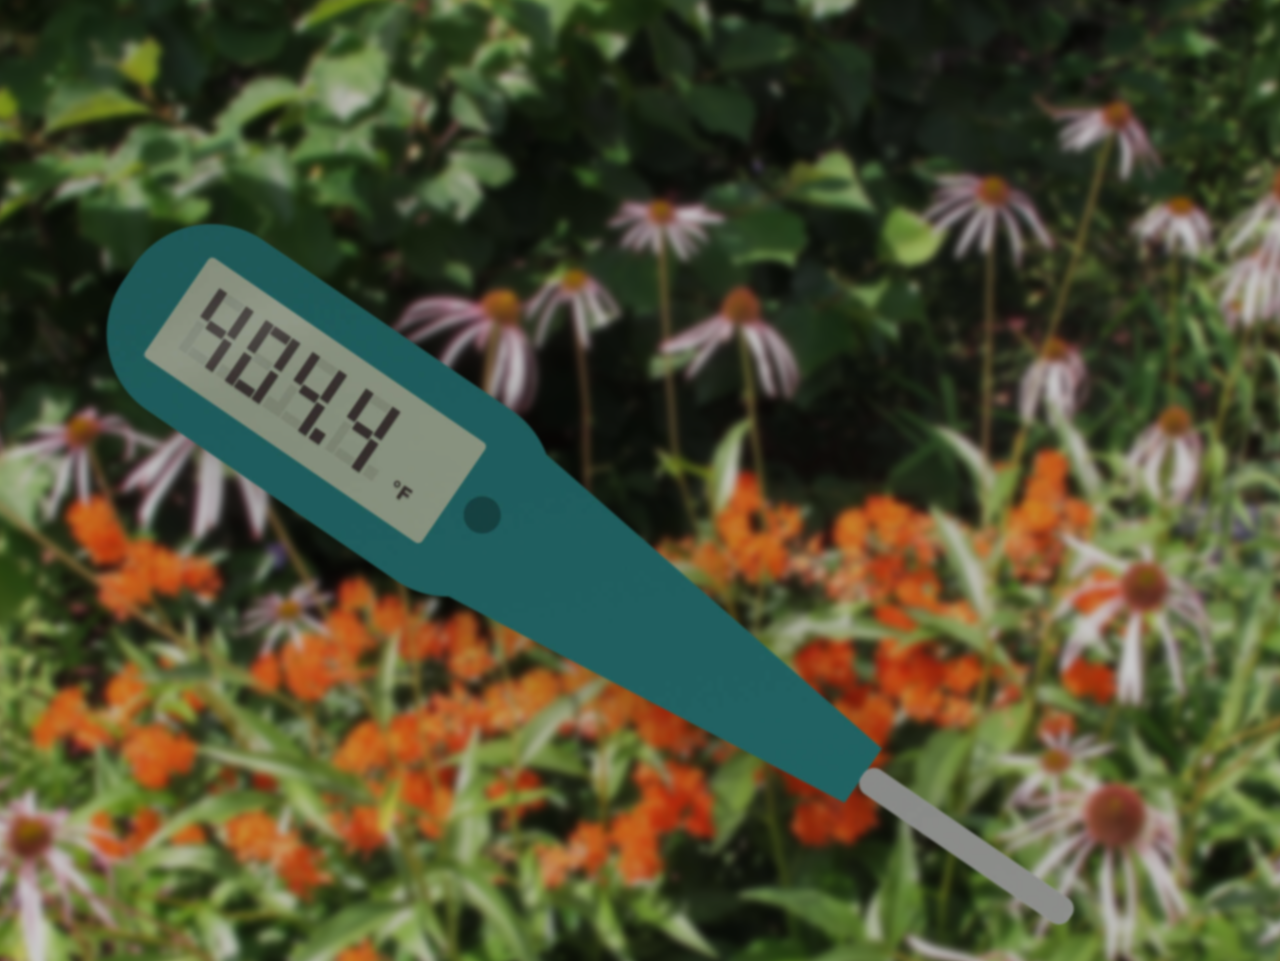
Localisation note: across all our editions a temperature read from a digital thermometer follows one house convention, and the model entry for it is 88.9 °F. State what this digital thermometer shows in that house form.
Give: 404.4 °F
